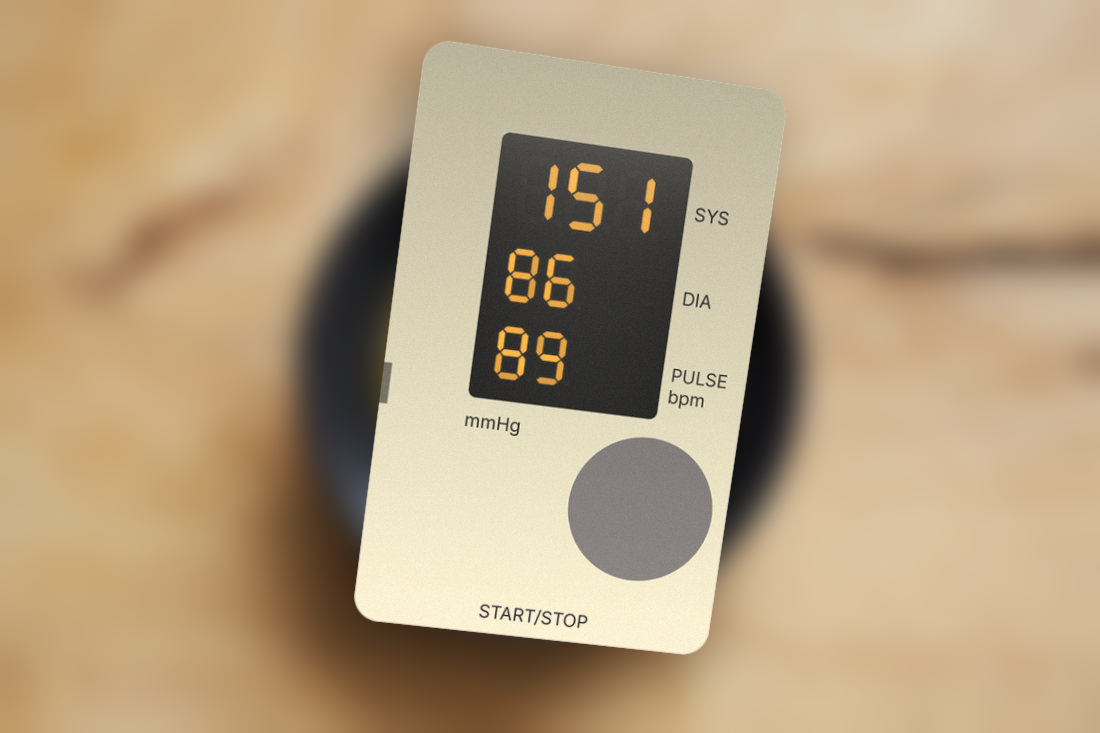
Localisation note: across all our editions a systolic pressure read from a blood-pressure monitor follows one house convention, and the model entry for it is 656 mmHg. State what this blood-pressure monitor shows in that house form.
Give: 151 mmHg
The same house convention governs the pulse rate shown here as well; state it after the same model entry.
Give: 89 bpm
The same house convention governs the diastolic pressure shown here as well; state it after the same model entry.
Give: 86 mmHg
